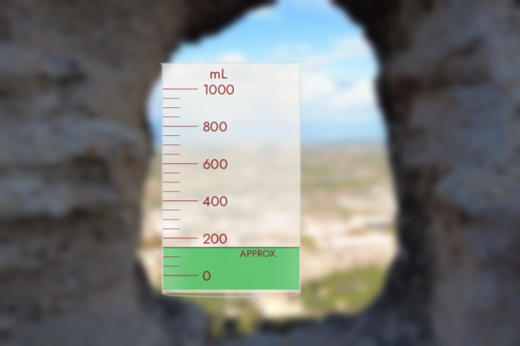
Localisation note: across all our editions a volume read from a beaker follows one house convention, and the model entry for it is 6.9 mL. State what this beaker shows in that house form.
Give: 150 mL
